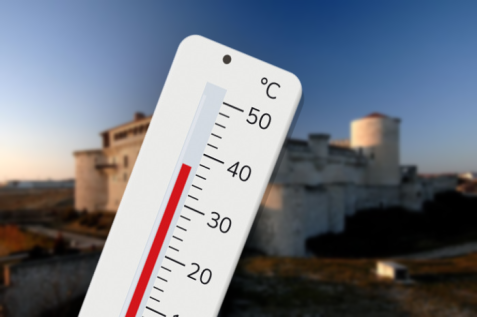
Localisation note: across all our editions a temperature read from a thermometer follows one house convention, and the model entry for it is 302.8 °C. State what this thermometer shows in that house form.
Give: 37 °C
